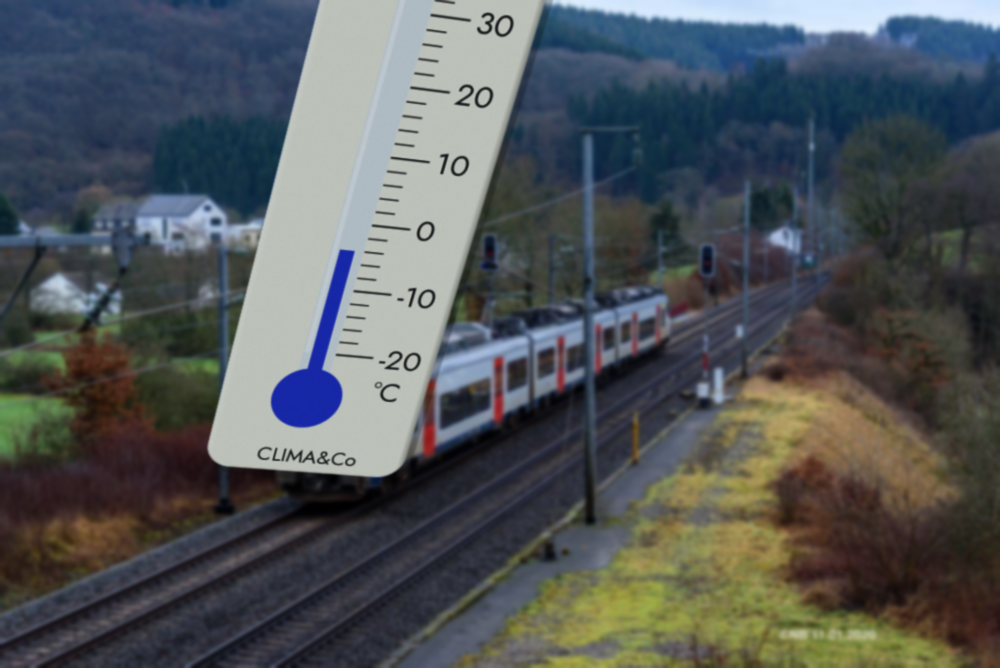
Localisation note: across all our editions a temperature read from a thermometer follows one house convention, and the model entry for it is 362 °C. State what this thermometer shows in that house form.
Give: -4 °C
